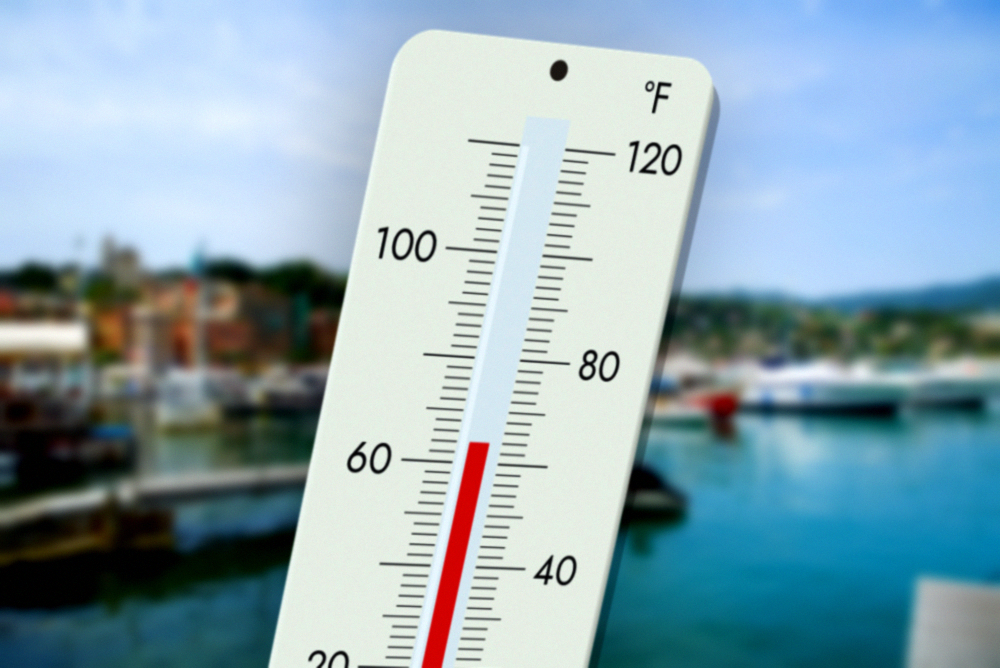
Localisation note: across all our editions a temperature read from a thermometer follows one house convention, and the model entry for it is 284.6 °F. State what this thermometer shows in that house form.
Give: 64 °F
